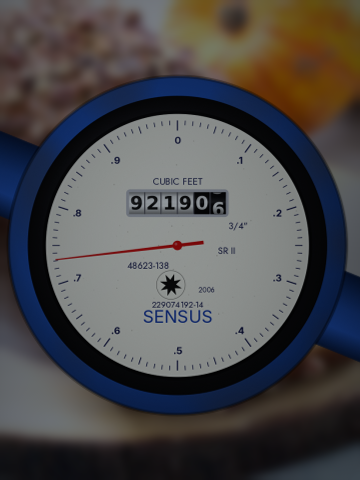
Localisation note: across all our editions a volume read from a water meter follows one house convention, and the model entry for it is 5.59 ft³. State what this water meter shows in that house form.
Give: 921905.73 ft³
